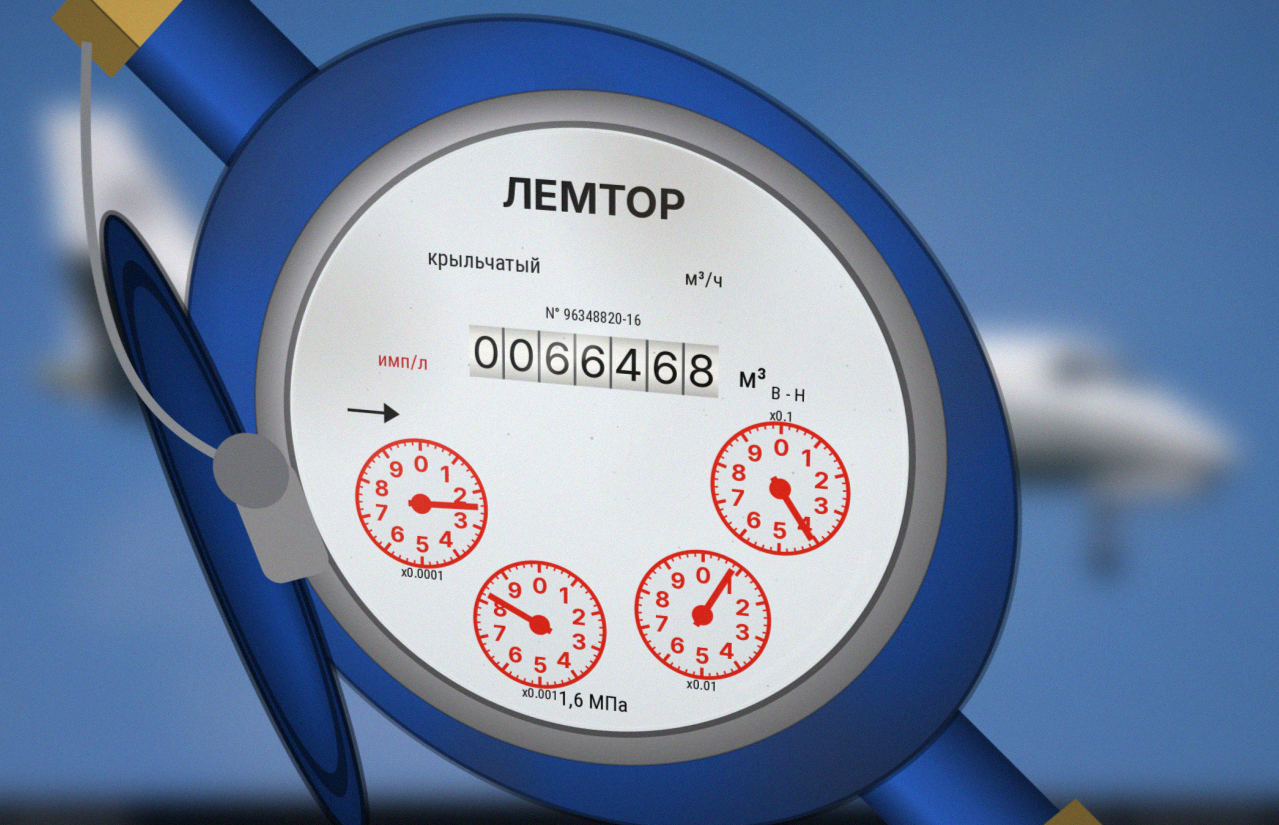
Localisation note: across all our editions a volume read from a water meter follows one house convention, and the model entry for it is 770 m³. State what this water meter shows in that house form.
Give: 66468.4082 m³
